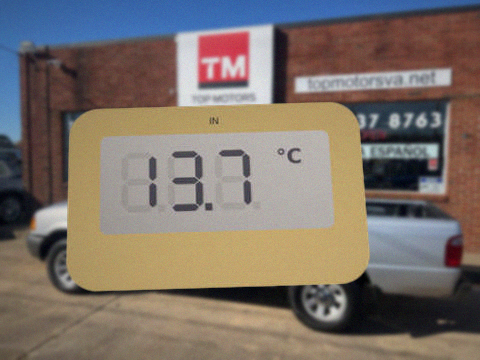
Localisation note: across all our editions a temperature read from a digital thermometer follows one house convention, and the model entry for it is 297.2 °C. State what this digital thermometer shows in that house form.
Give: 13.7 °C
